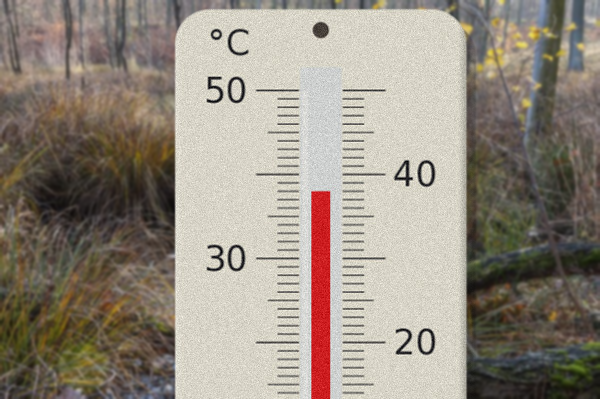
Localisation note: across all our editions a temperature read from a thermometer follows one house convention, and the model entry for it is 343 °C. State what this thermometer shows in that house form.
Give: 38 °C
